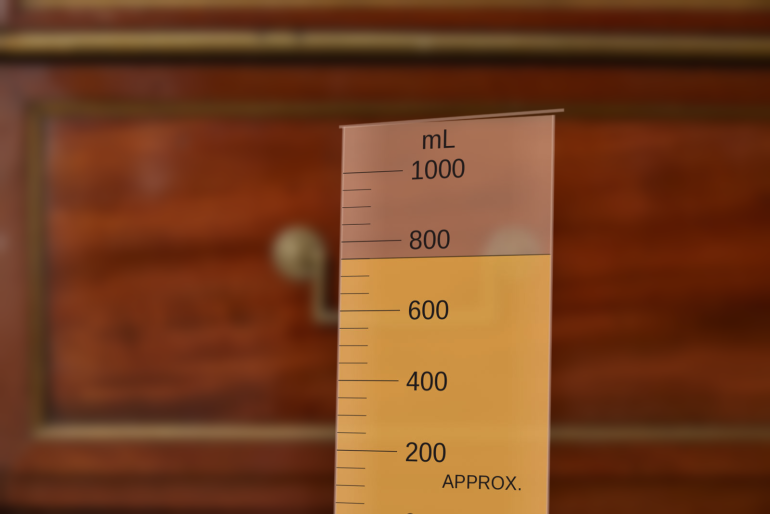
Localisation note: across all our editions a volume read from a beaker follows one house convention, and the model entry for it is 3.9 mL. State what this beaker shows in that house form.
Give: 750 mL
